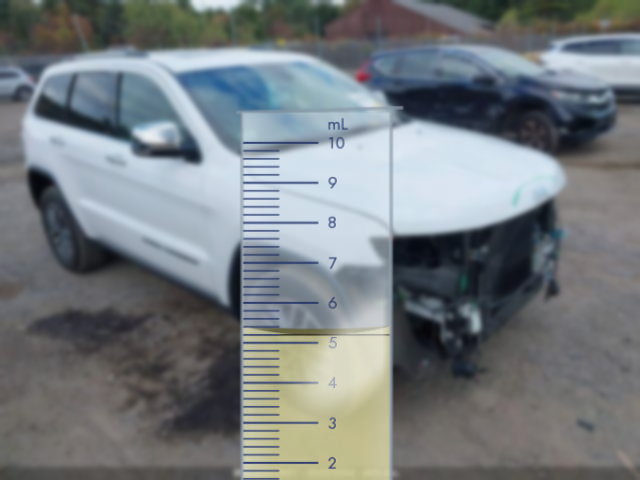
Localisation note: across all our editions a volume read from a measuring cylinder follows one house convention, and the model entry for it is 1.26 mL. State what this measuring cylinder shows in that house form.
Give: 5.2 mL
